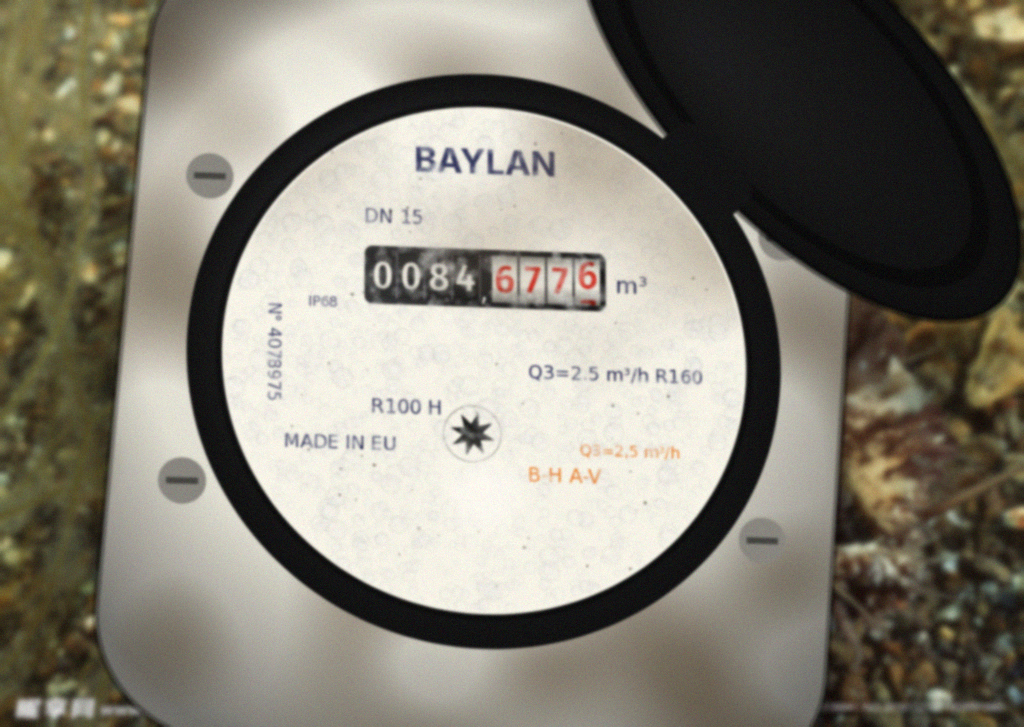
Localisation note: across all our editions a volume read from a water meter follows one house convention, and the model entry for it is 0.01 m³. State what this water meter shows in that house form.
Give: 84.6776 m³
